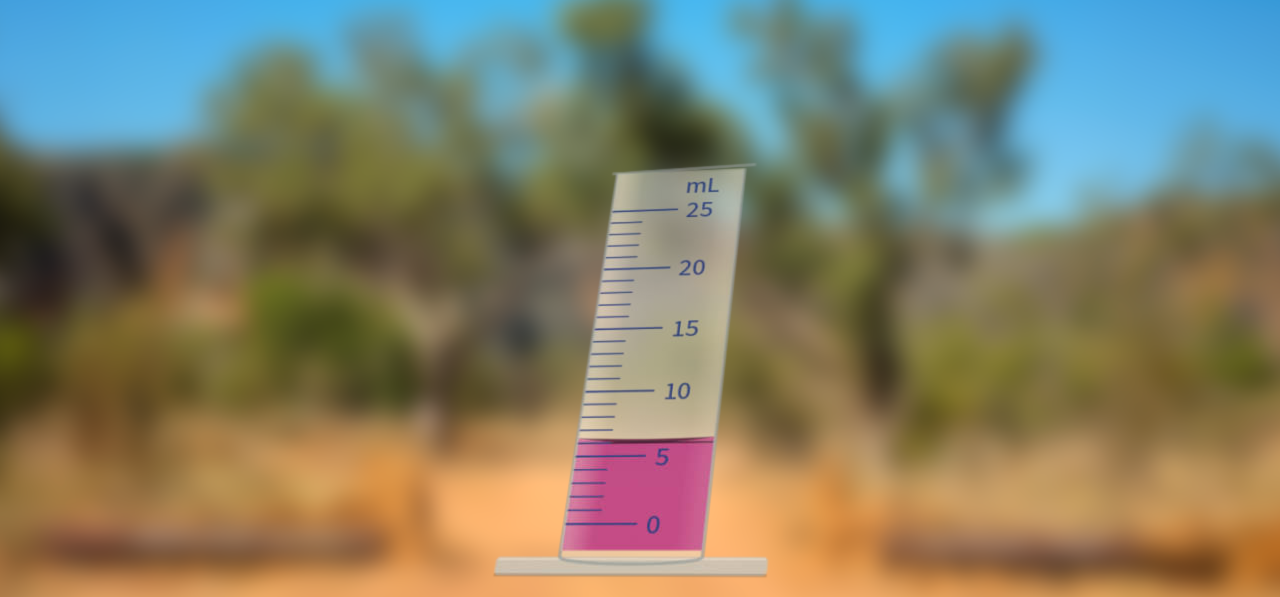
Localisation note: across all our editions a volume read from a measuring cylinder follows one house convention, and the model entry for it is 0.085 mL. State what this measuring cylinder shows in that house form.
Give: 6 mL
